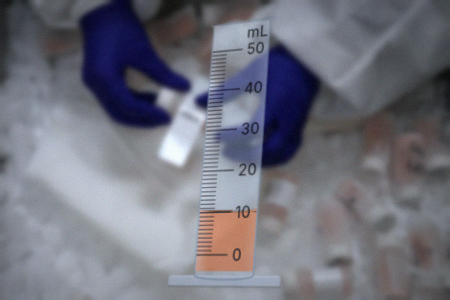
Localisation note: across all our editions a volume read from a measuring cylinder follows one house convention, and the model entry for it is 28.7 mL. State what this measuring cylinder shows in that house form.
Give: 10 mL
